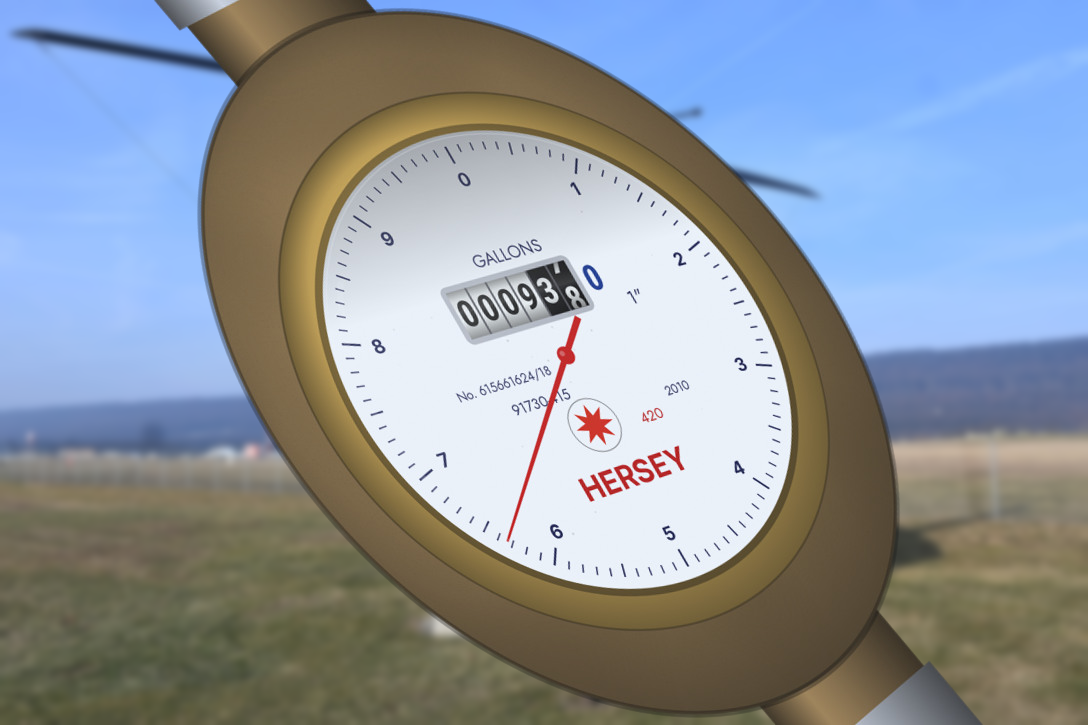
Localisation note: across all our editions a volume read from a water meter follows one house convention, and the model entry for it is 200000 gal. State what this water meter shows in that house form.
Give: 9376.3 gal
